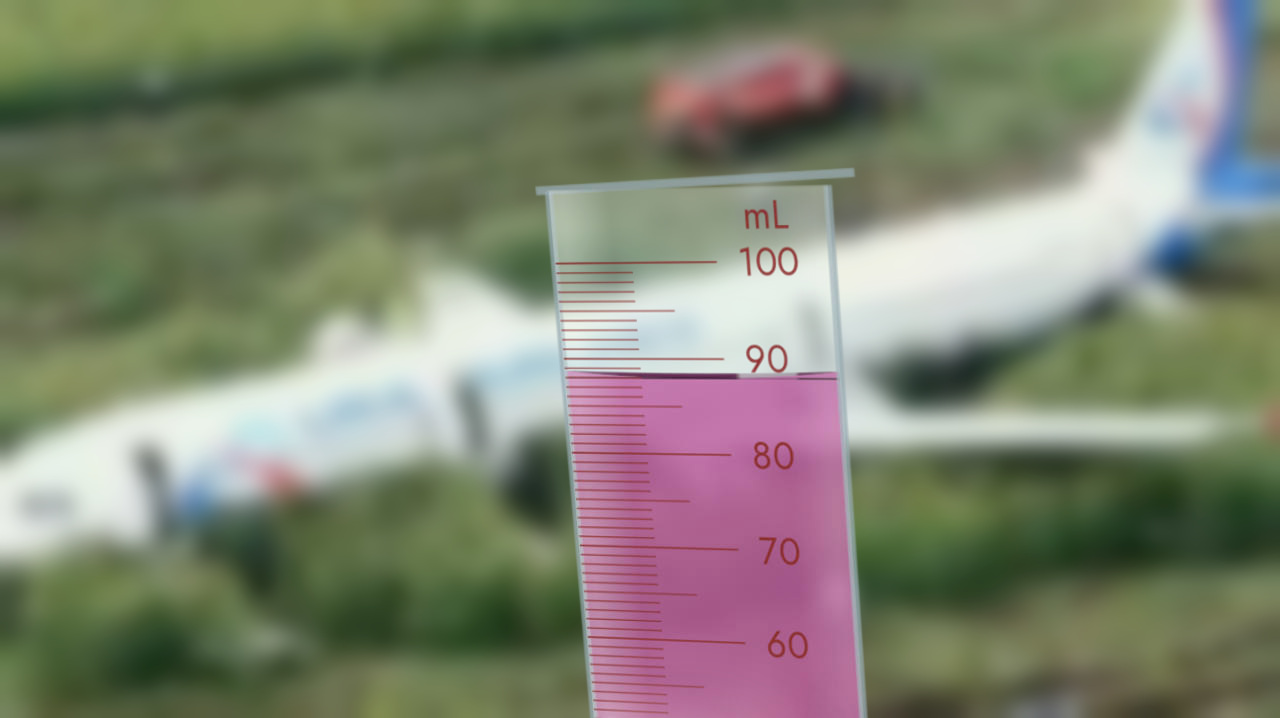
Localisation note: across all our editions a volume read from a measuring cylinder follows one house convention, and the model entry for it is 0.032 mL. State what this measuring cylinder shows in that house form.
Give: 88 mL
